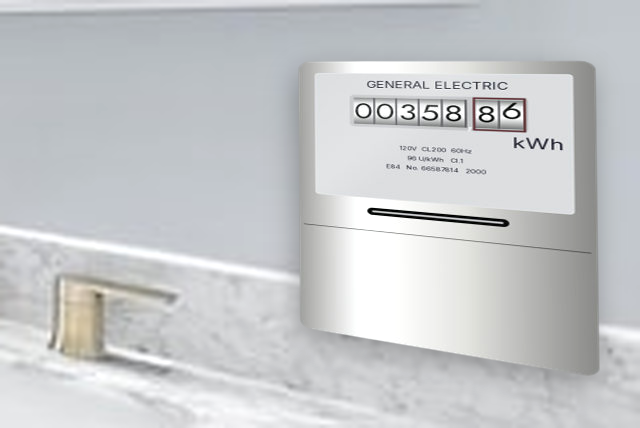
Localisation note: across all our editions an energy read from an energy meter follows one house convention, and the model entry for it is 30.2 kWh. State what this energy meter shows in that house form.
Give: 358.86 kWh
